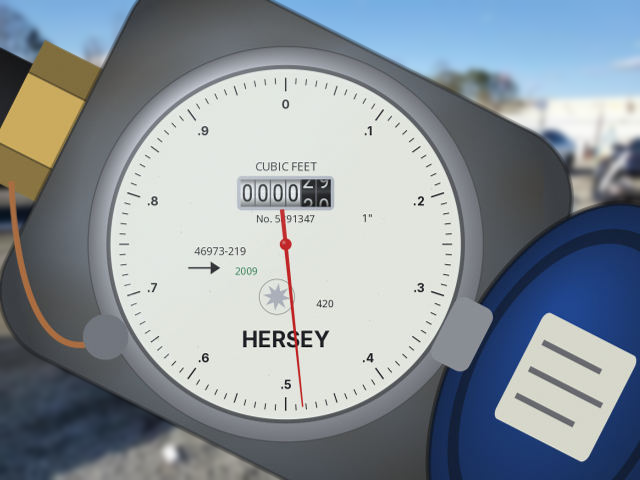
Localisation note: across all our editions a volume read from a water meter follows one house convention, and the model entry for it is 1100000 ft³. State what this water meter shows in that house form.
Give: 29.48 ft³
